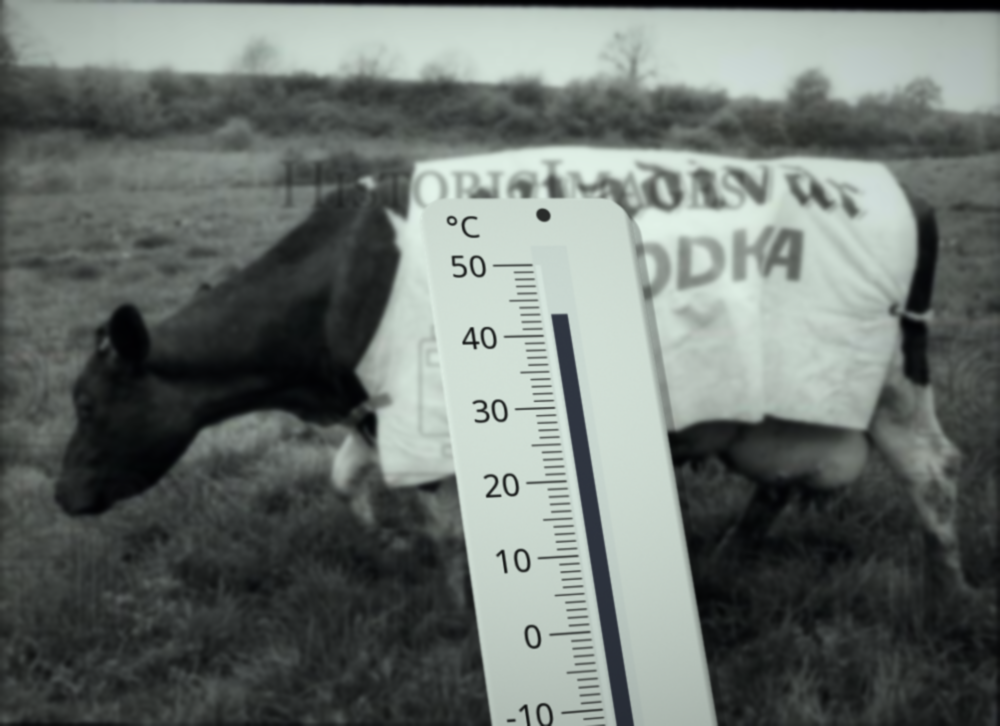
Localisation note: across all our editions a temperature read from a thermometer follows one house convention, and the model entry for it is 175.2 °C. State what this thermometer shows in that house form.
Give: 43 °C
